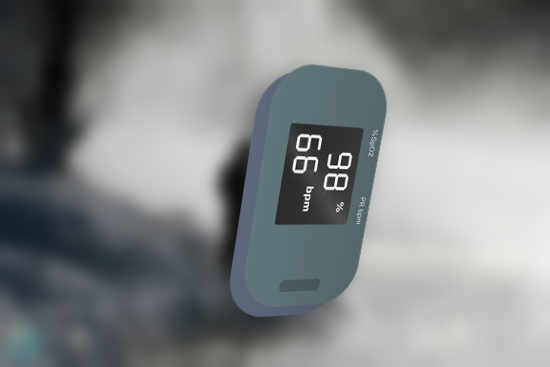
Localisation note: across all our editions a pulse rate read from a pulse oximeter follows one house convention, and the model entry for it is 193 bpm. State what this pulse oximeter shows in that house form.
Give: 66 bpm
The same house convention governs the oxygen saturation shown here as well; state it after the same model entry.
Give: 98 %
